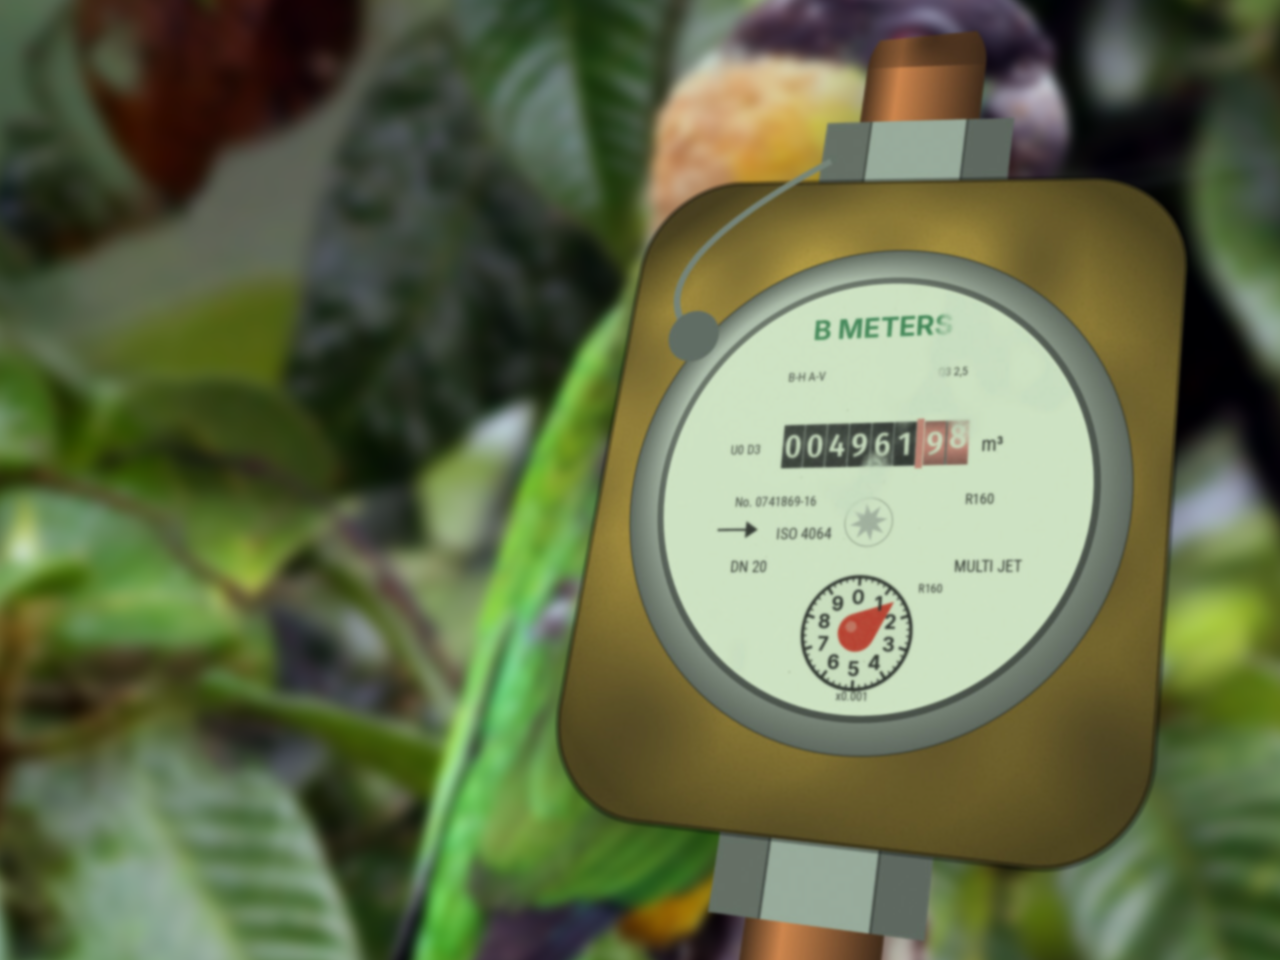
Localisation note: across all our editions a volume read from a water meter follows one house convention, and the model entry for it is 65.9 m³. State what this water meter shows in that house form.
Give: 4961.981 m³
